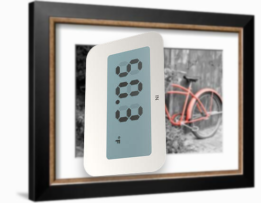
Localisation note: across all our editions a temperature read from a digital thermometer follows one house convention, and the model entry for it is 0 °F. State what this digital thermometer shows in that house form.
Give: 50.3 °F
